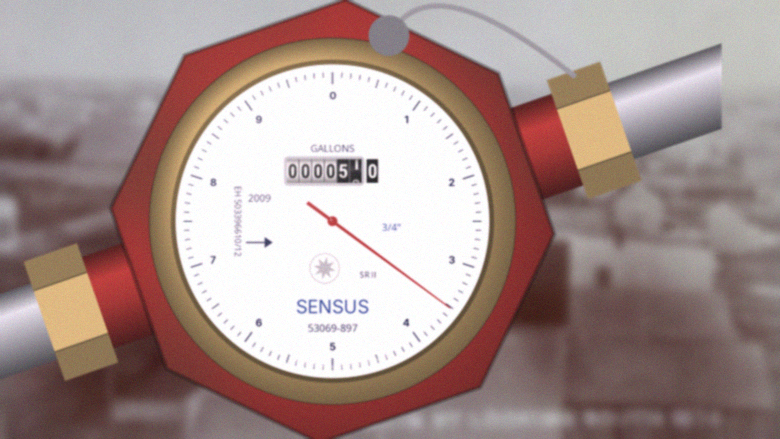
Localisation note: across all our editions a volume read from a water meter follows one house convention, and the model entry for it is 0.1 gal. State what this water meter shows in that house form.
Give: 513.5 gal
